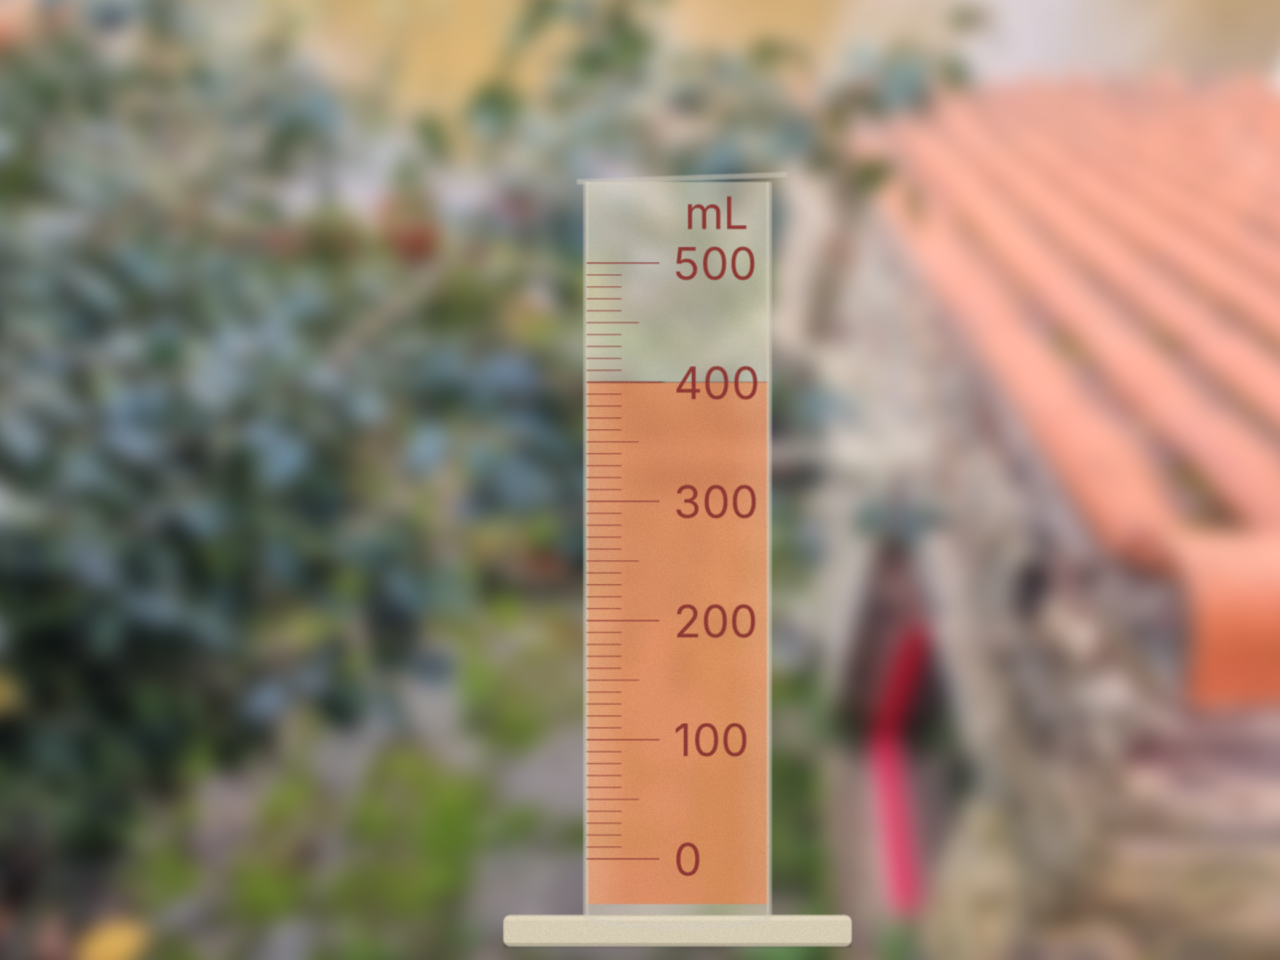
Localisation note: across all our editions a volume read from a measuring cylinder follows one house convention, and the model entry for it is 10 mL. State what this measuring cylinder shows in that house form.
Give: 400 mL
